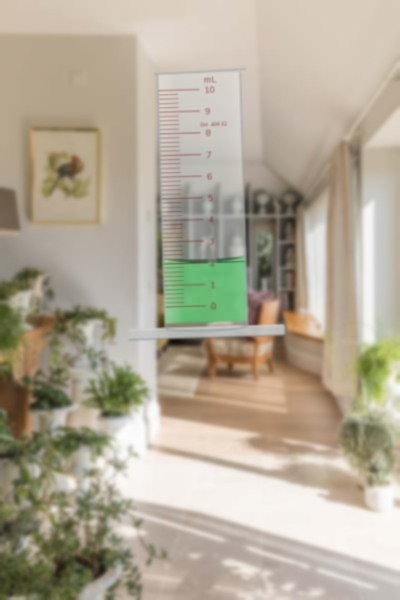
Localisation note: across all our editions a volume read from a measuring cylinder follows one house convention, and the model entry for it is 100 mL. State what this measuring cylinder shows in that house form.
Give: 2 mL
